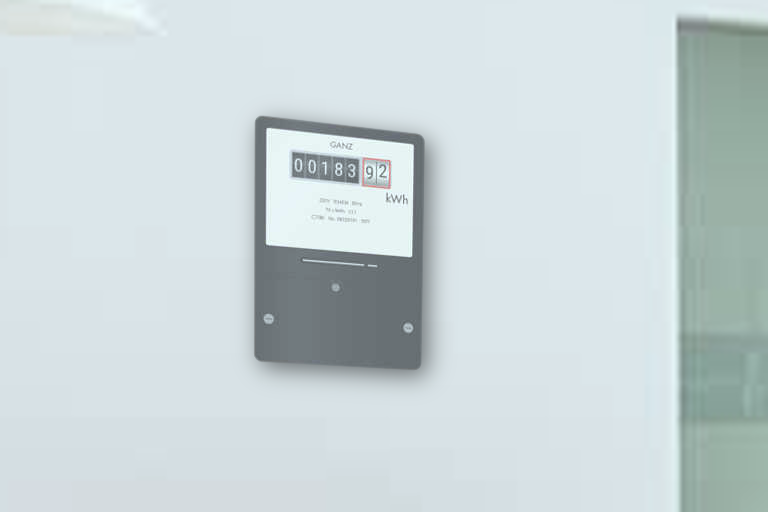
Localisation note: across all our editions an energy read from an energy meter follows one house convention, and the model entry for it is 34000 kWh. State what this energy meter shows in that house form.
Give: 183.92 kWh
